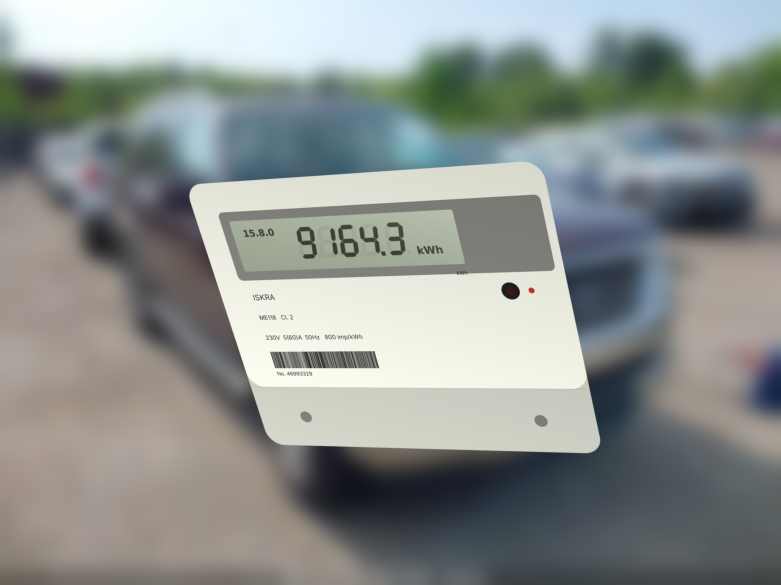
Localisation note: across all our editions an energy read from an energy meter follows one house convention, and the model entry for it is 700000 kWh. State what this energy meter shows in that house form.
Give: 9164.3 kWh
